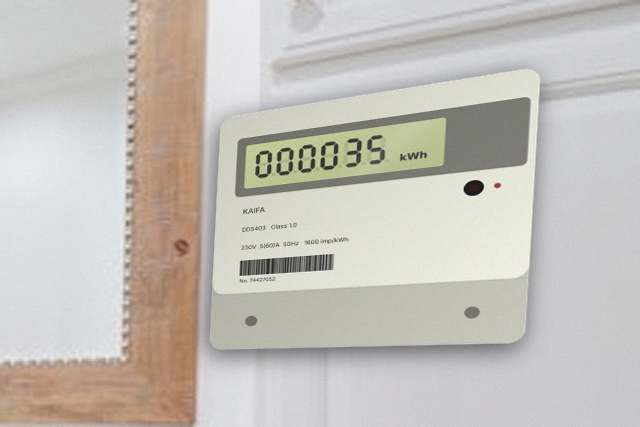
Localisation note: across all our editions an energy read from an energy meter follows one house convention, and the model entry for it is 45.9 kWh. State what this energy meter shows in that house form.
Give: 35 kWh
